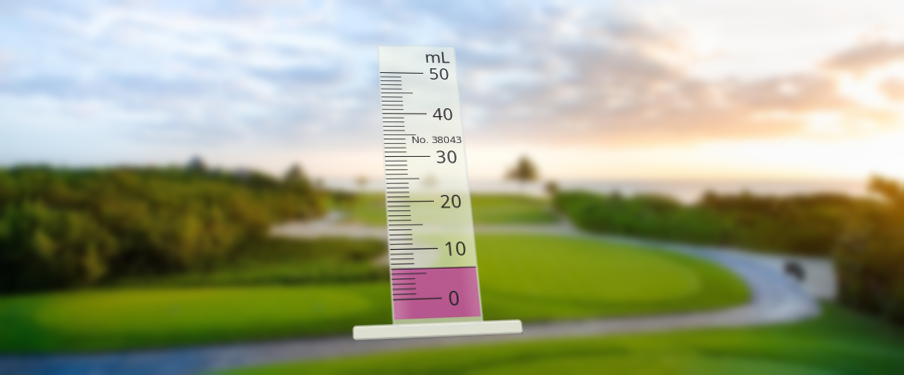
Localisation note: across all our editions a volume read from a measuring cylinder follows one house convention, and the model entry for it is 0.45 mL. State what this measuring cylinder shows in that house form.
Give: 6 mL
